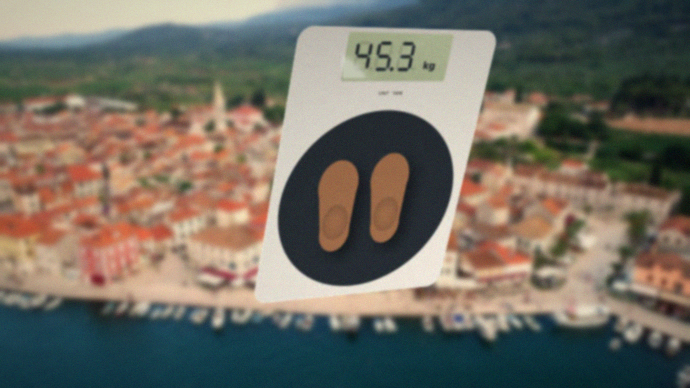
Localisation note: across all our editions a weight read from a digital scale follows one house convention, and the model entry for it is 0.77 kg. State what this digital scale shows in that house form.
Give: 45.3 kg
